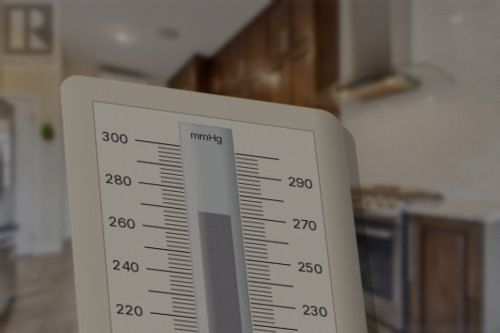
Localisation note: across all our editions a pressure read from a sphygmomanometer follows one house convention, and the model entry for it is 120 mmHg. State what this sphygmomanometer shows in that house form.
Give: 270 mmHg
